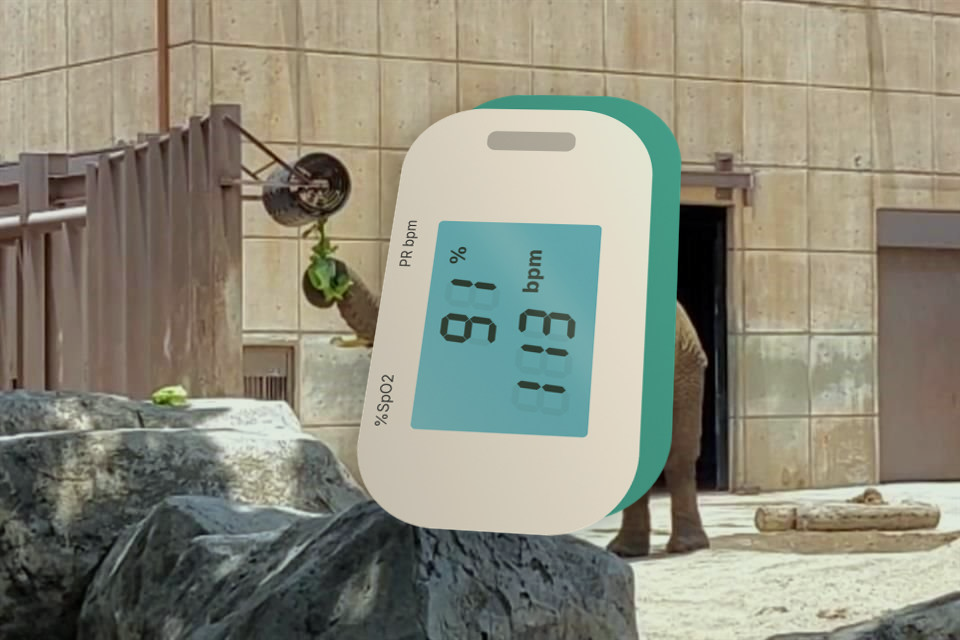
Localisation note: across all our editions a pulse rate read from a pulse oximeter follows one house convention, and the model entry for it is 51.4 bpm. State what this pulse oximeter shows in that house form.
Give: 113 bpm
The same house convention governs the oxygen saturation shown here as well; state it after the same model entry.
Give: 91 %
